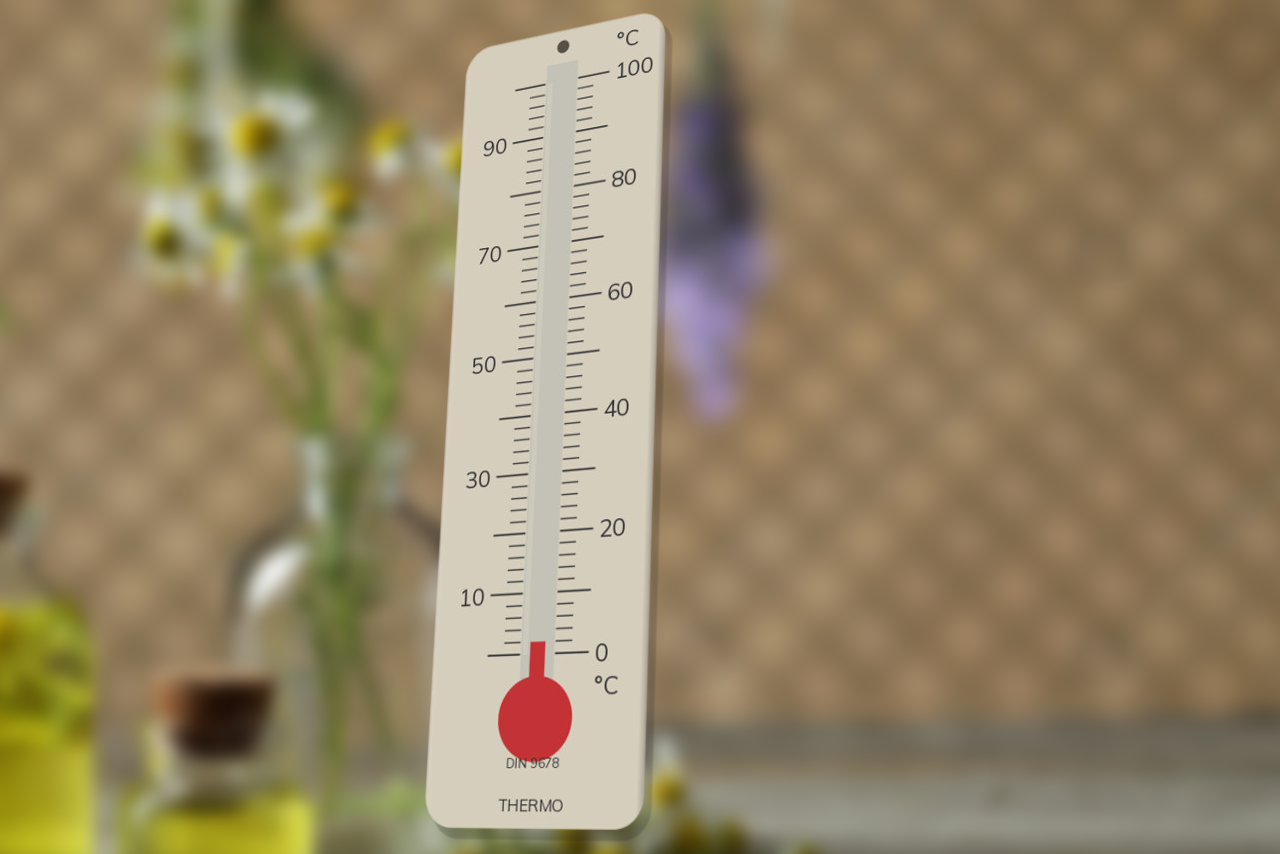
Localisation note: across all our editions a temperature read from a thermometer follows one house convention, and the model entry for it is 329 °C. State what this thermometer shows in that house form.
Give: 2 °C
